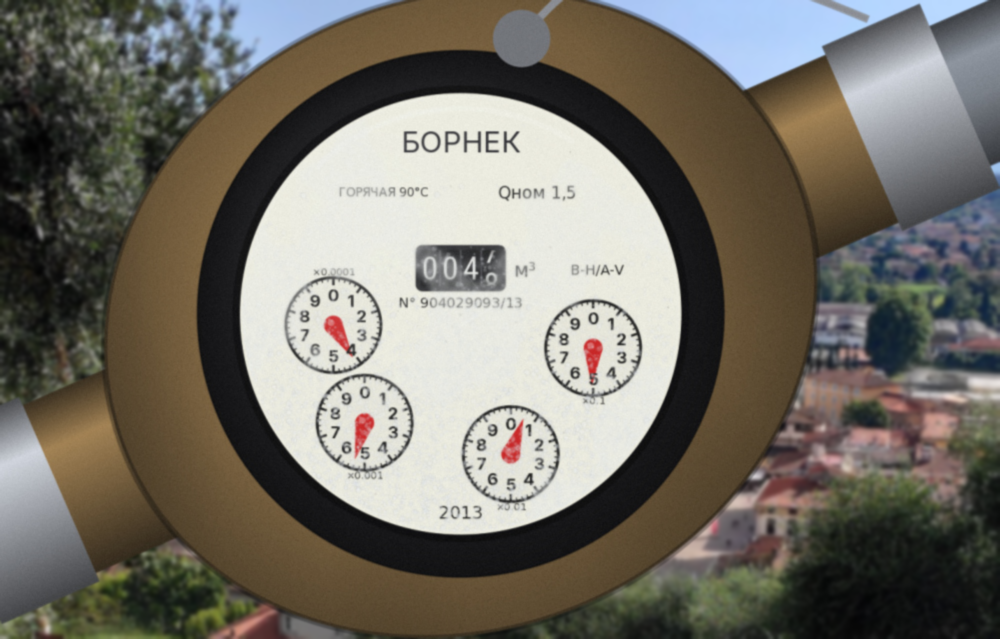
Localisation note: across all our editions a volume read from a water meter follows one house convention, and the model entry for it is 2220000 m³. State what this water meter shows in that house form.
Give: 47.5054 m³
